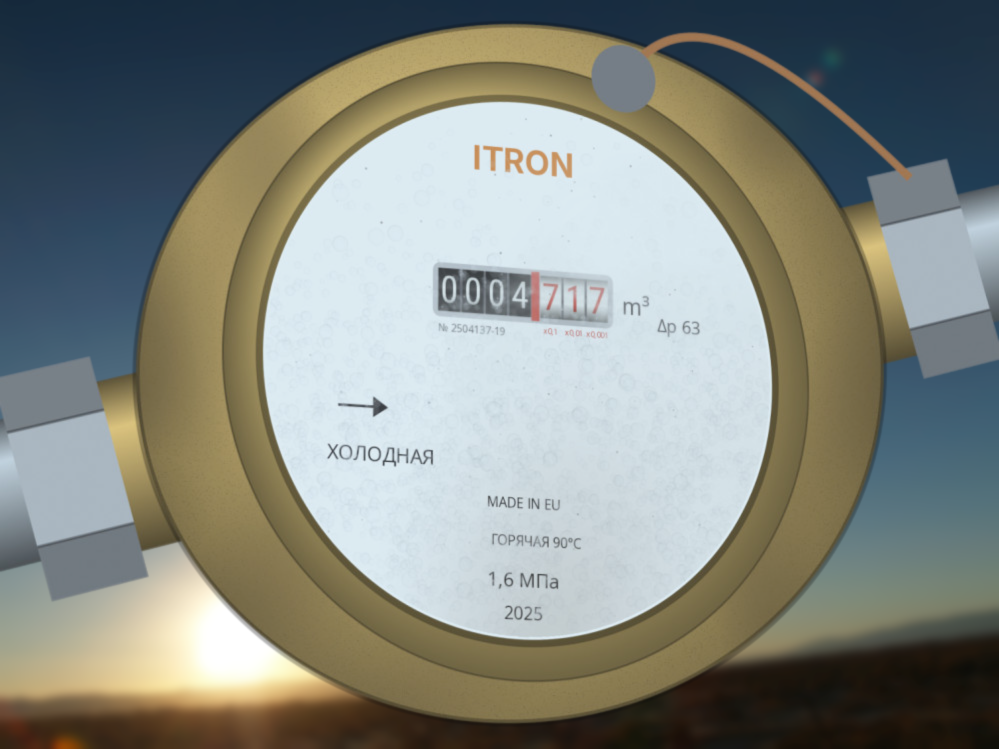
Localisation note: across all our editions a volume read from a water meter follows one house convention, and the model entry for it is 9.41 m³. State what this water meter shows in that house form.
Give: 4.717 m³
